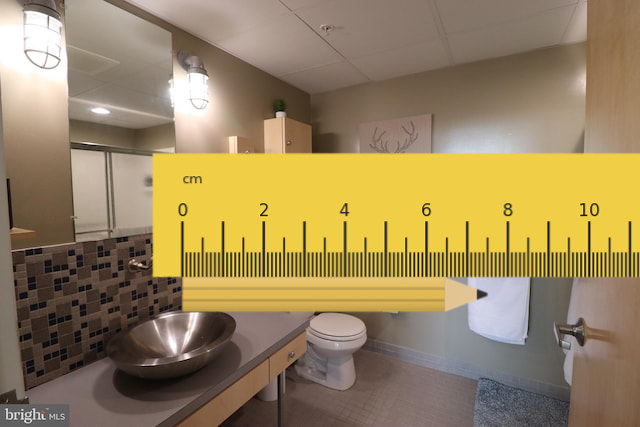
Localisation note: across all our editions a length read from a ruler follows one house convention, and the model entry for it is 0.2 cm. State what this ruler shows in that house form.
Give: 7.5 cm
